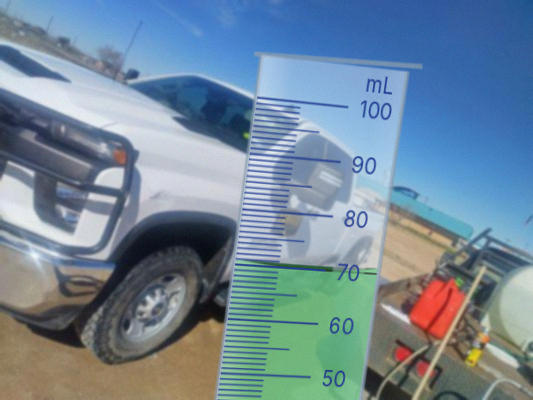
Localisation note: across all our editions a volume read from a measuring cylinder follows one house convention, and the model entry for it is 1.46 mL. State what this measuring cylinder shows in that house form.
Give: 70 mL
